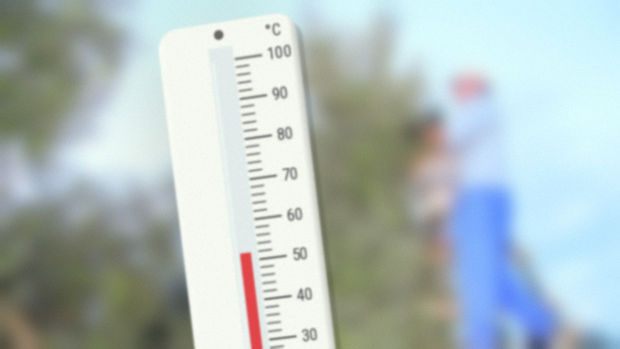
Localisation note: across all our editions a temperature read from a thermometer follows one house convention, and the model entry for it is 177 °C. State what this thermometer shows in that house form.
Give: 52 °C
